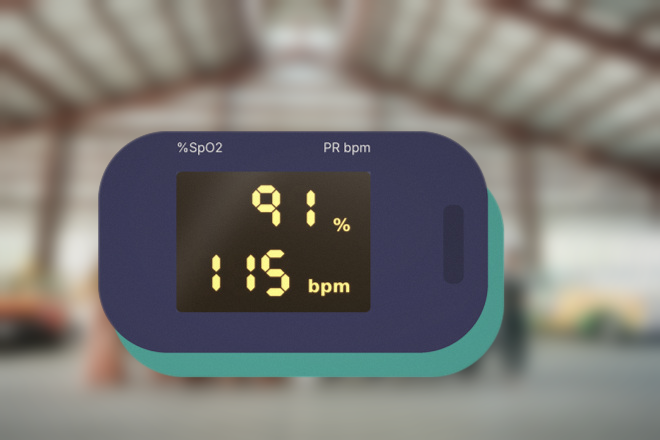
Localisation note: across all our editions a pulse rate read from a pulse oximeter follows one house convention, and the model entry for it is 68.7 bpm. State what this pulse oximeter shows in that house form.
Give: 115 bpm
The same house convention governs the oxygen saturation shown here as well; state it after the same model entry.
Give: 91 %
